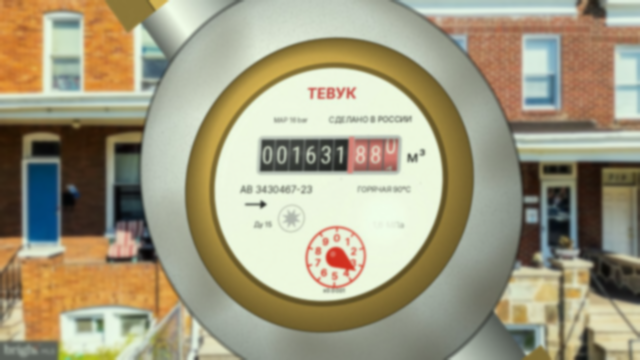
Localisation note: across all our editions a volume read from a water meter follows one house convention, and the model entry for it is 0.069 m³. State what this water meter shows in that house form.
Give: 1631.8803 m³
